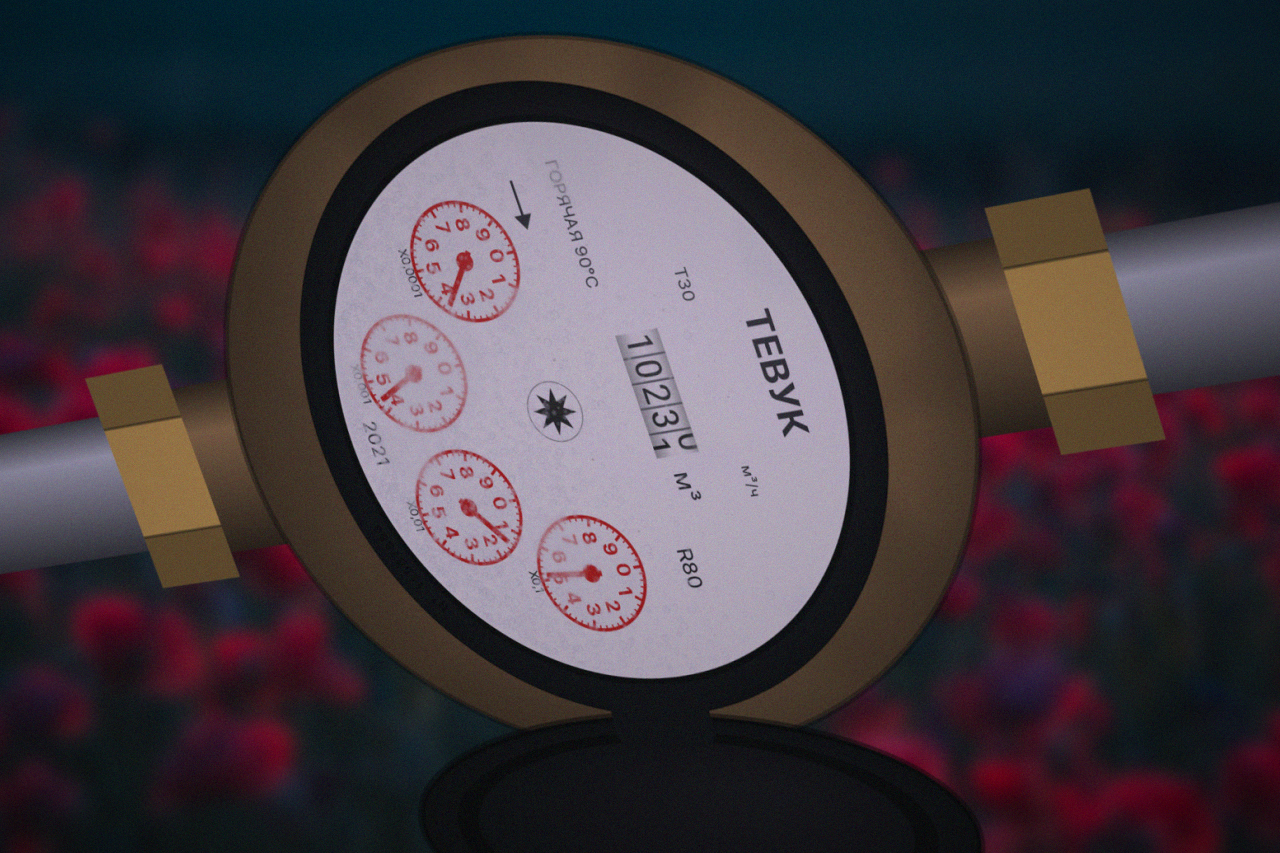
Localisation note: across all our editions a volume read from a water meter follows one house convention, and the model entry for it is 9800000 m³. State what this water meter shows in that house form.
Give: 10230.5143 m³
